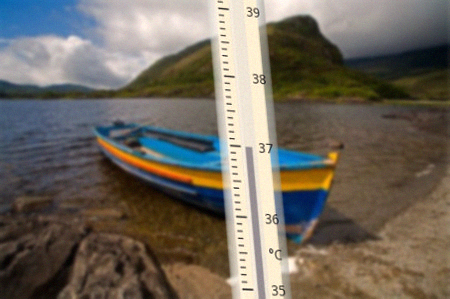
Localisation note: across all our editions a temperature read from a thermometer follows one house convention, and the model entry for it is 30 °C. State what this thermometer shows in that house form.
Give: 37 °C
